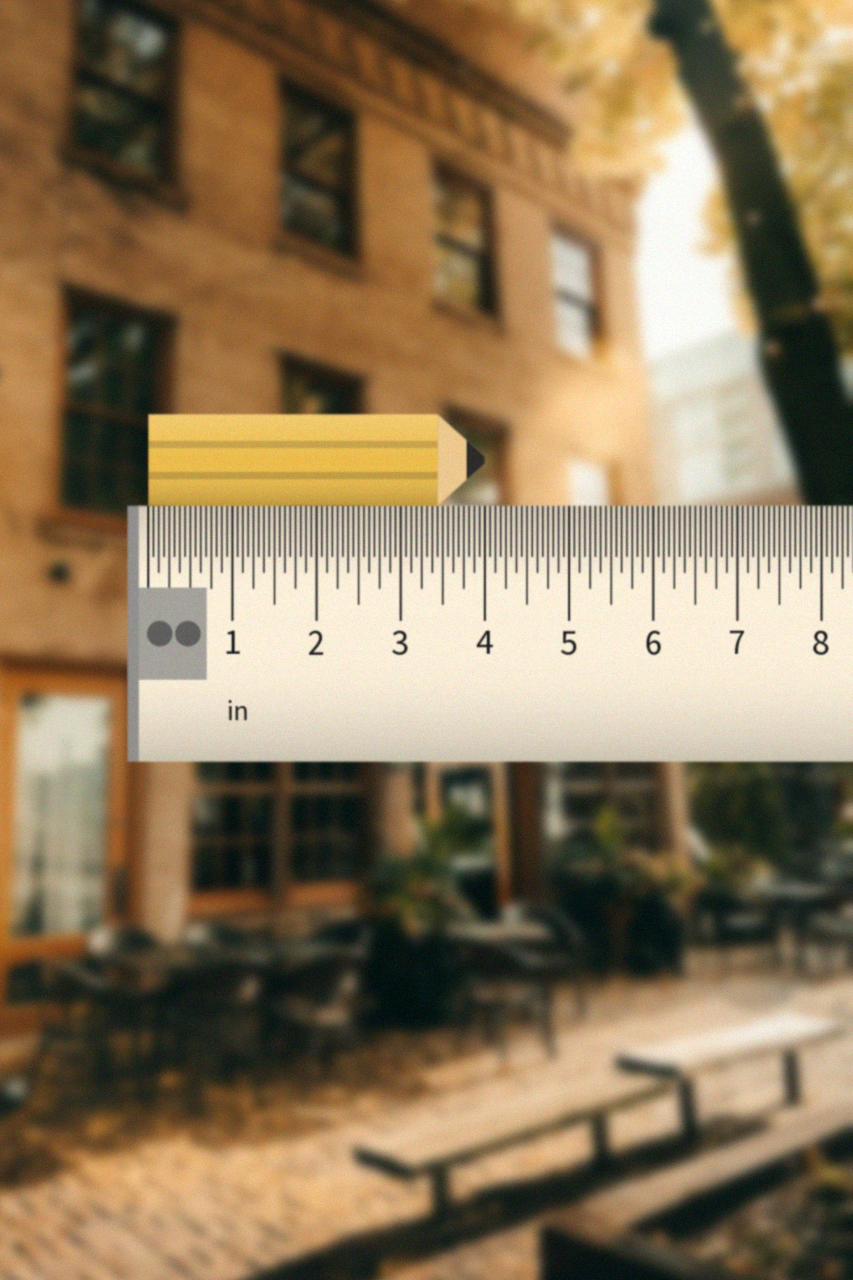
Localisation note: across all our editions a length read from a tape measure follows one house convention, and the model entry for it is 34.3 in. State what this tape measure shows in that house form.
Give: 4 in
